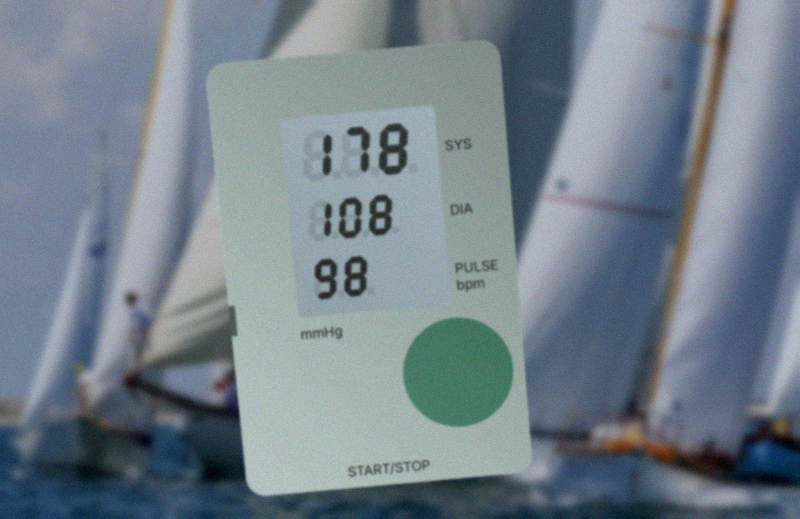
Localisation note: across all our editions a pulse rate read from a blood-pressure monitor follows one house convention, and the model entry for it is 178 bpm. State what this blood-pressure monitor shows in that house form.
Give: 98 bpm
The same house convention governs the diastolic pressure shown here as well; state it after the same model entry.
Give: 108 mmHg
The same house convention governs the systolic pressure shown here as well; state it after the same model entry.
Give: 178 mmHg
